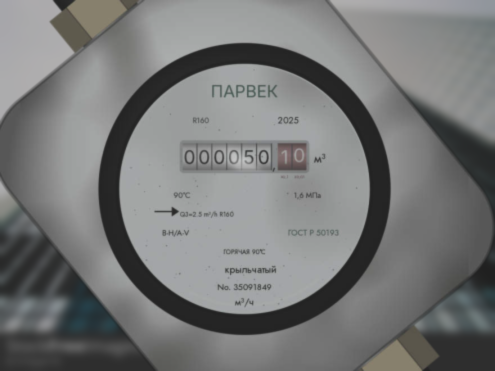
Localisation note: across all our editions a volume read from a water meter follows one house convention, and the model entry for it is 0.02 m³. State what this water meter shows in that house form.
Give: 50.10 m³
